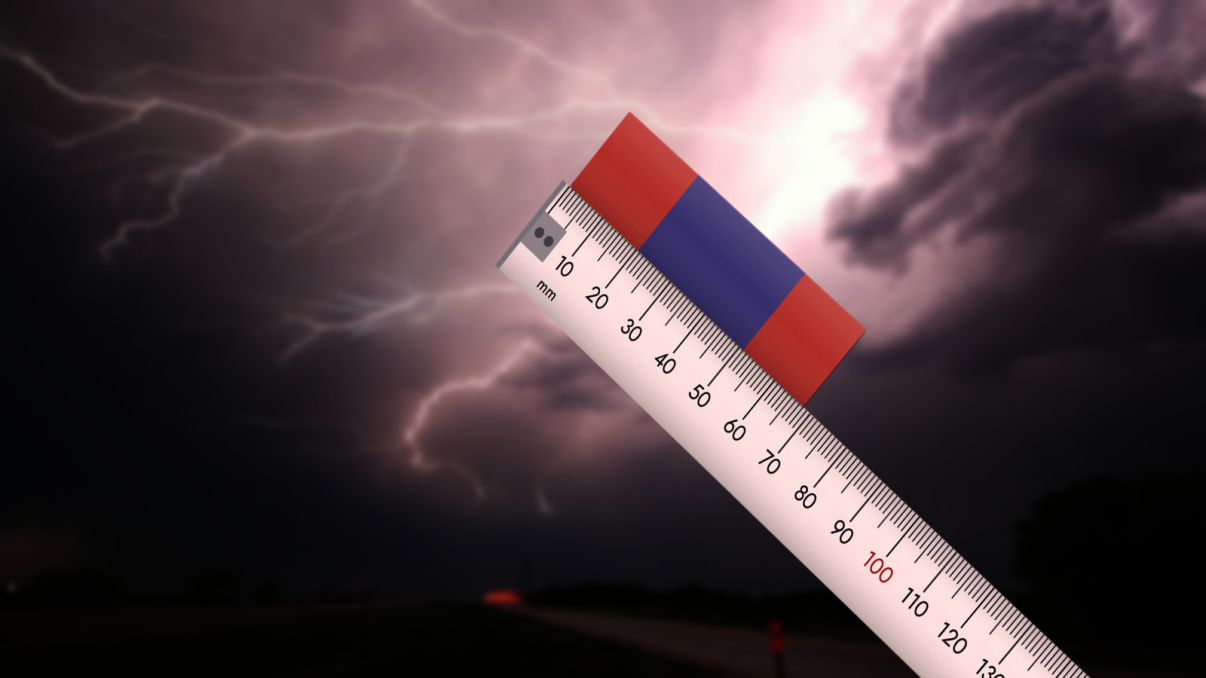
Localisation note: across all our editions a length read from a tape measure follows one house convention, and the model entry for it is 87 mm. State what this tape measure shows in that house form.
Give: 68 mm
